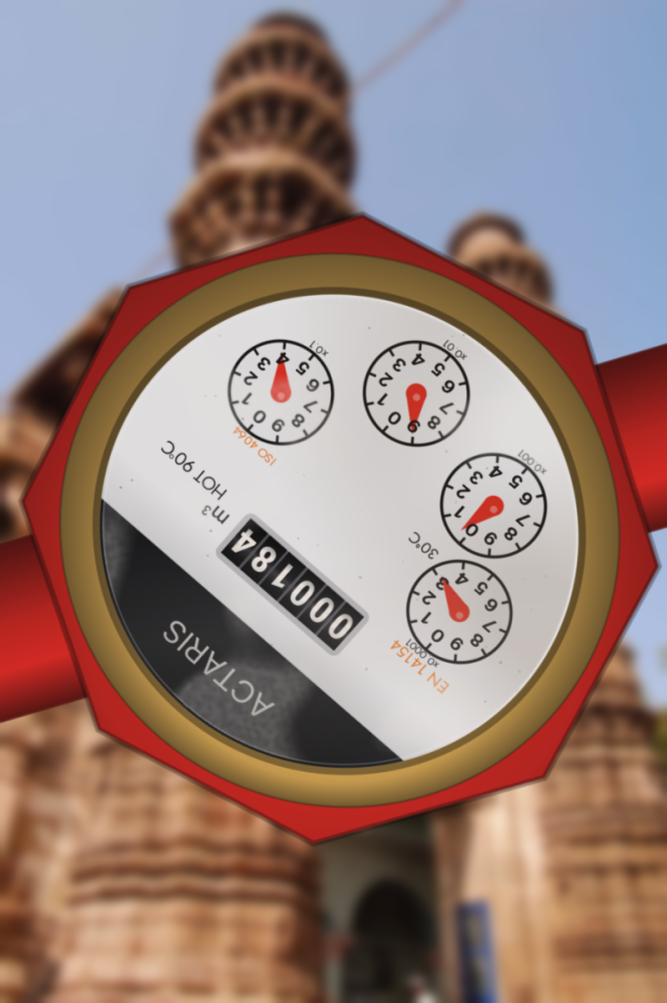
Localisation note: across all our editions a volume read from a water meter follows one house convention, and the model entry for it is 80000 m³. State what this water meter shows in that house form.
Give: 184.3903 m³
